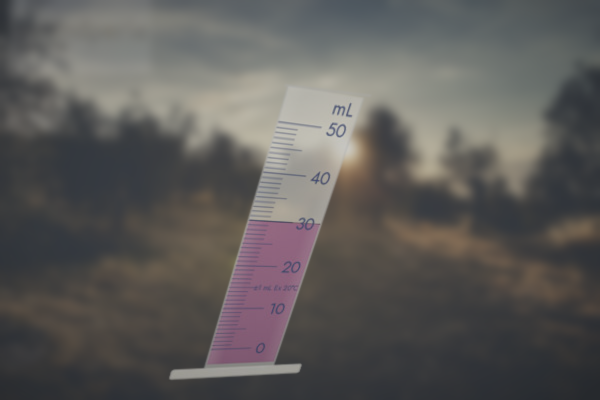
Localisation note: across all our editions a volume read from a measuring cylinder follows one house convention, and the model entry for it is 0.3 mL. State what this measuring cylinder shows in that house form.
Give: 30 mL
